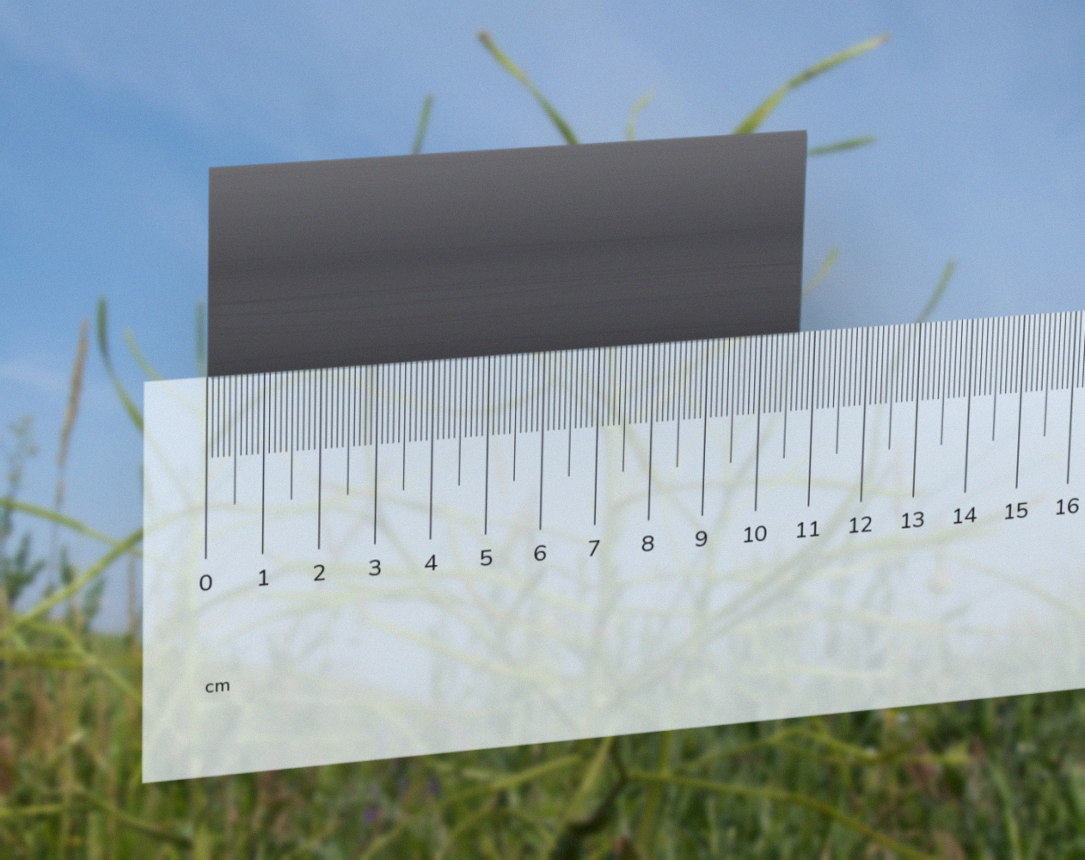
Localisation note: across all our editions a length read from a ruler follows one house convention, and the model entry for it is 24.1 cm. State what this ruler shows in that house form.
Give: 10.7 cm
